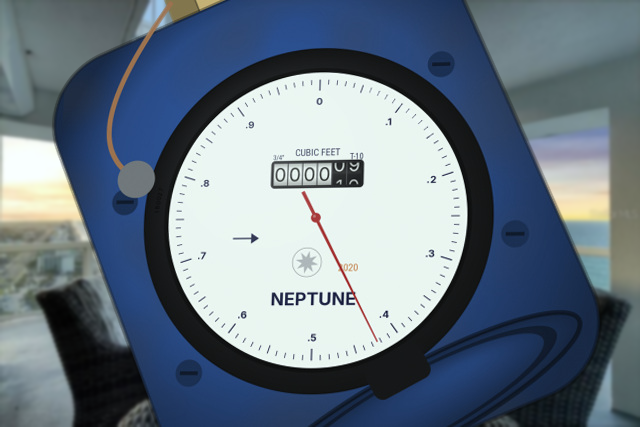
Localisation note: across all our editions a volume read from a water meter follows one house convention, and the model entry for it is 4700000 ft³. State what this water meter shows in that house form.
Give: 9.42 ft³
